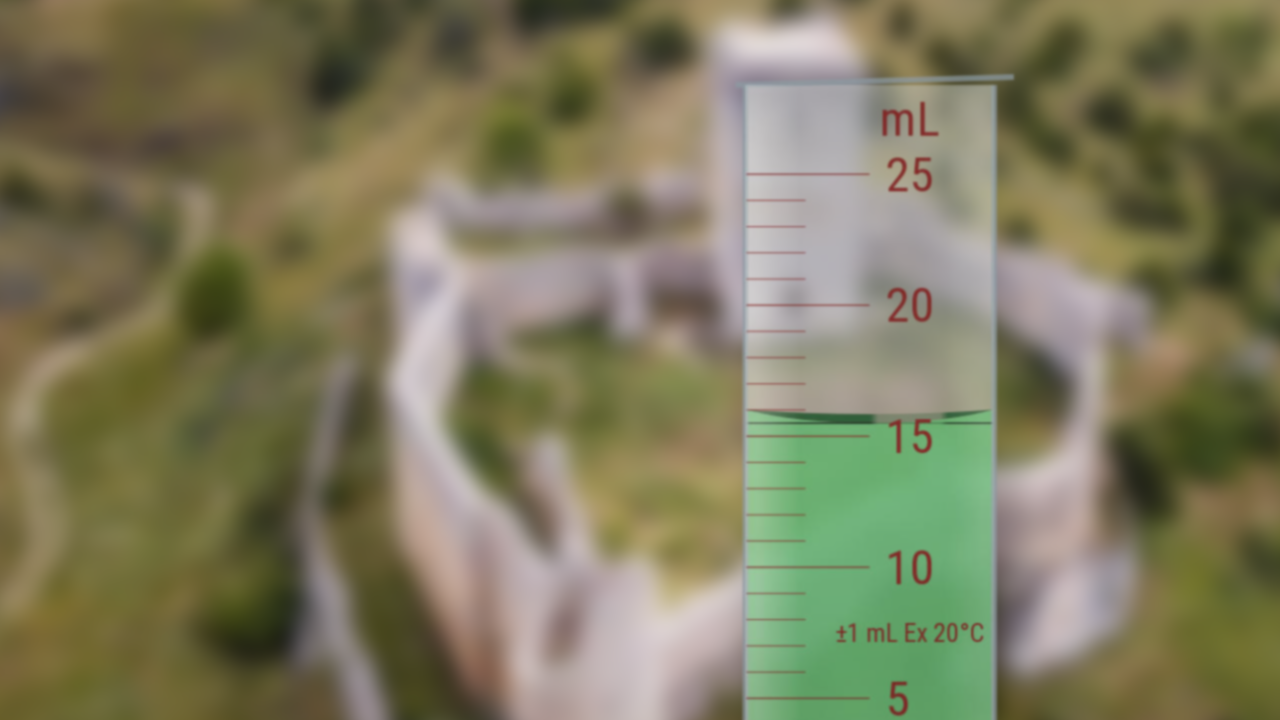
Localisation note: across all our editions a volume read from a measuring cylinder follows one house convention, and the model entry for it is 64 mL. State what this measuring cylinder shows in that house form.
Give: 15.5 mL
